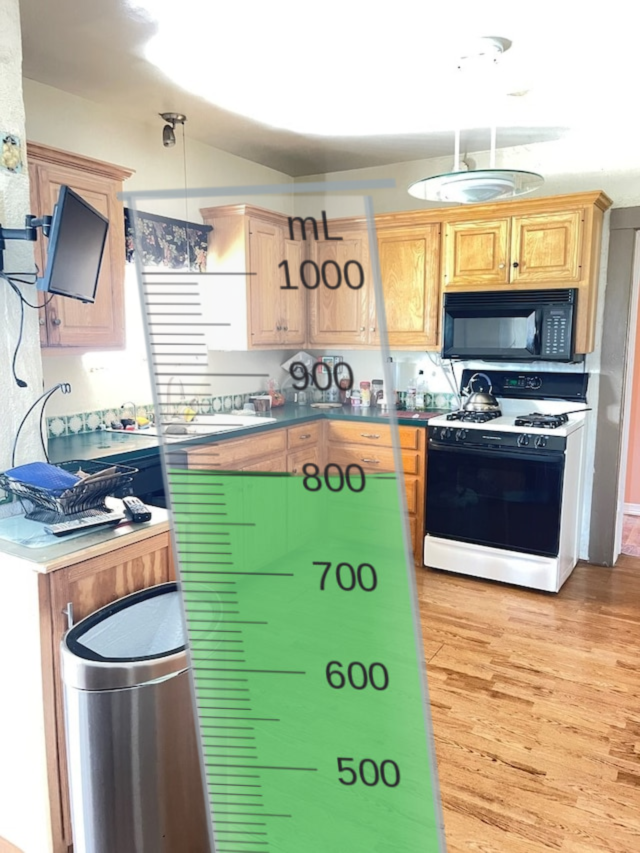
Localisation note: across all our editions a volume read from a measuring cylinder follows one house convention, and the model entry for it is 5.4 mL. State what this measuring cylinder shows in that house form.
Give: 800 mL
